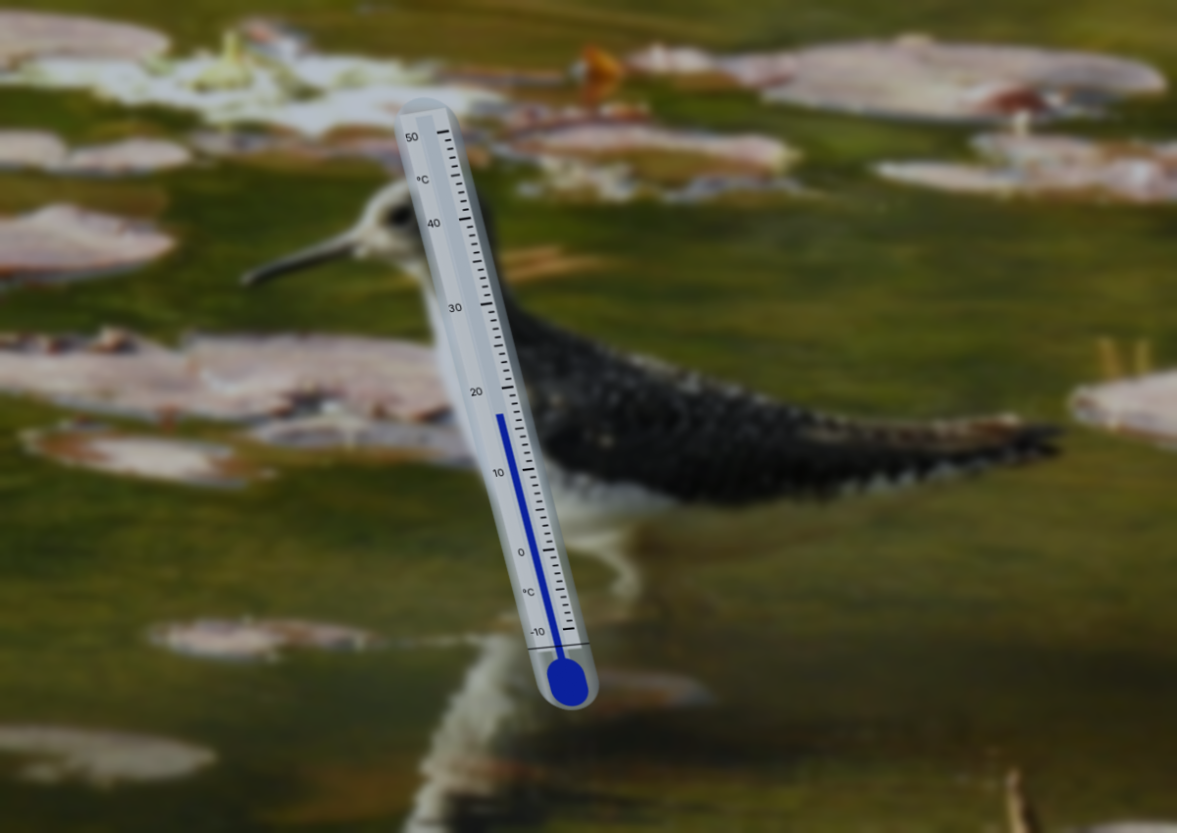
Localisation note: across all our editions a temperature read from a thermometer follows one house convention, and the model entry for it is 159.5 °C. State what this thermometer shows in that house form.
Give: 17 °C
